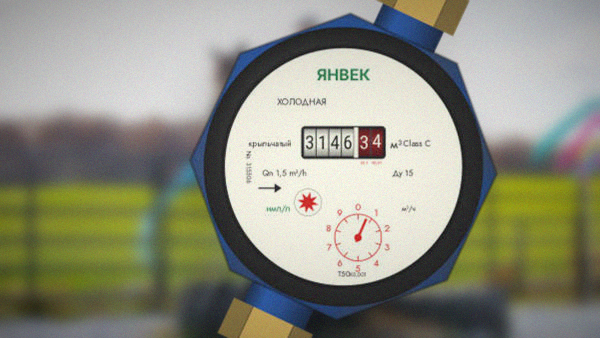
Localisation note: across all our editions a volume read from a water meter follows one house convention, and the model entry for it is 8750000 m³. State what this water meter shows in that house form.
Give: 3146.340 m³
